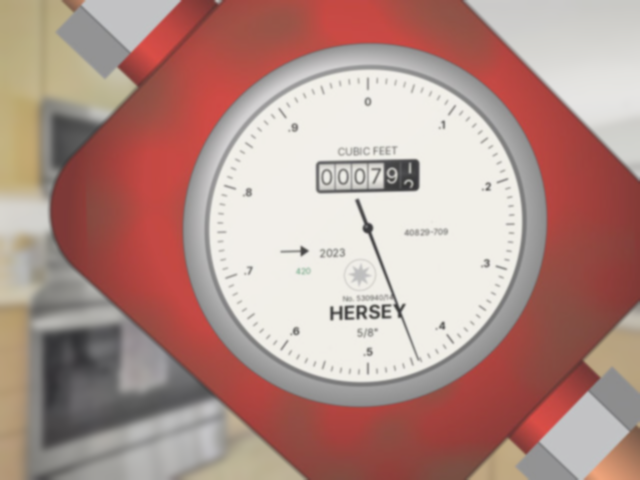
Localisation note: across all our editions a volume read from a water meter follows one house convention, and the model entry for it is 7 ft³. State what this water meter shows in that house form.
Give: 791.44 ft³
